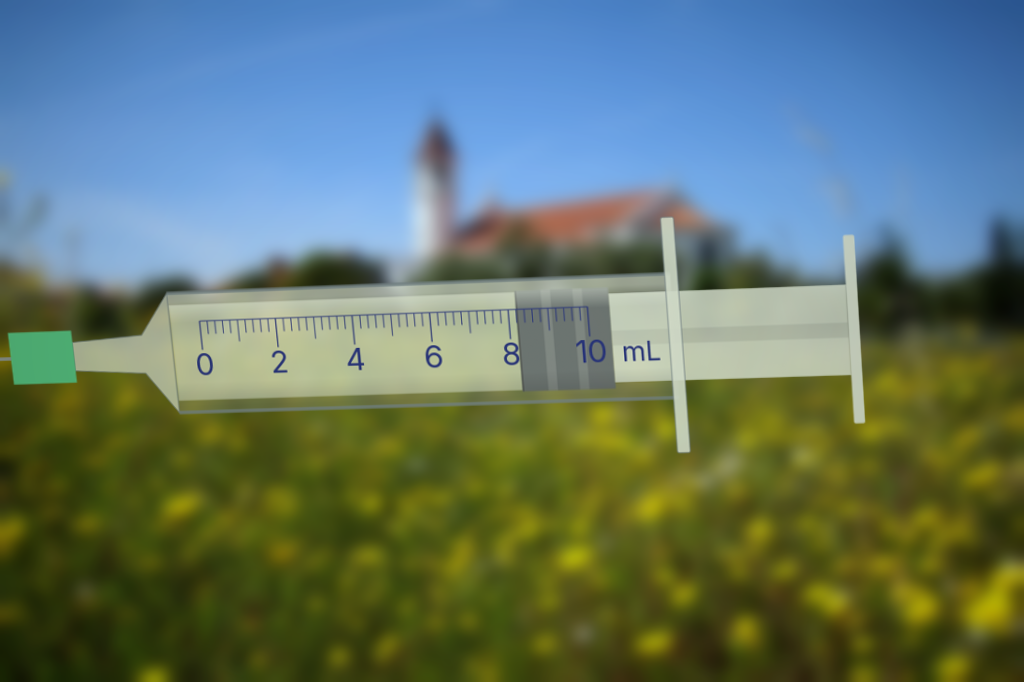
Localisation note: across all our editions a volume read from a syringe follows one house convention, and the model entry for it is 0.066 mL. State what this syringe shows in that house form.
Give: 8.2 mL
